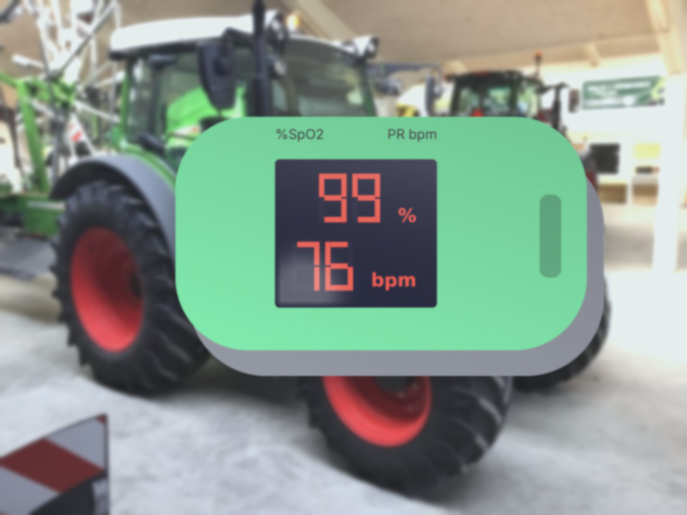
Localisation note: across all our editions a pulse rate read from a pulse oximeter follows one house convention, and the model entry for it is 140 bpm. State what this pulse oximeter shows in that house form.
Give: 76 bpm
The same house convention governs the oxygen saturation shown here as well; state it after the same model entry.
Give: 99 %
